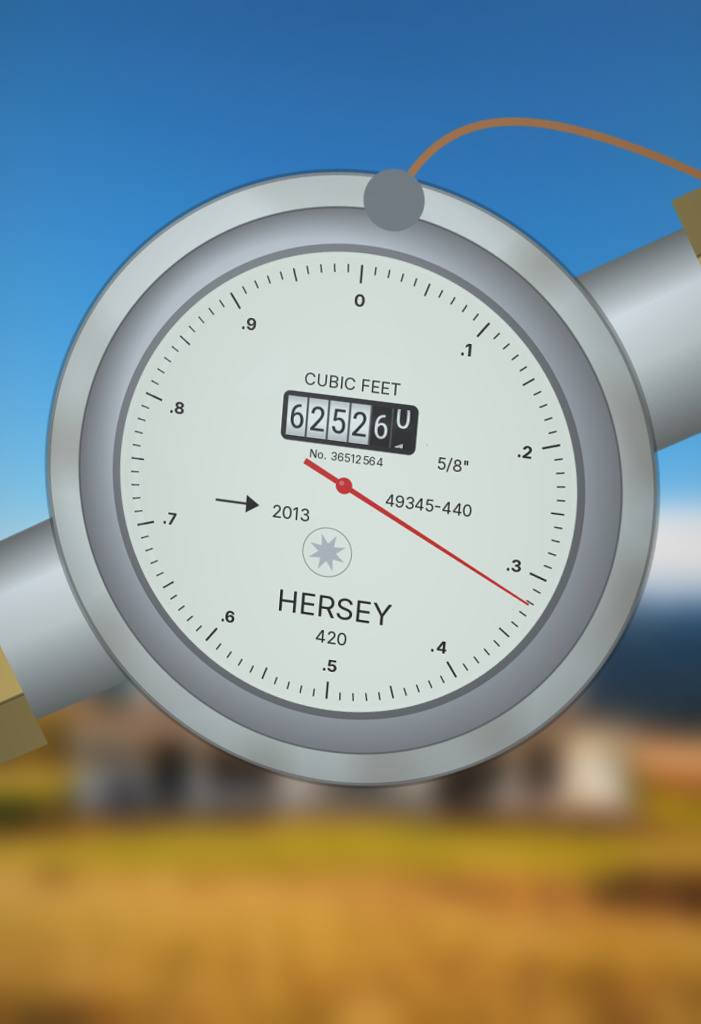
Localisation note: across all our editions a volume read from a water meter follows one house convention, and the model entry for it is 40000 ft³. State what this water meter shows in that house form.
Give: 625260.32 ft³
